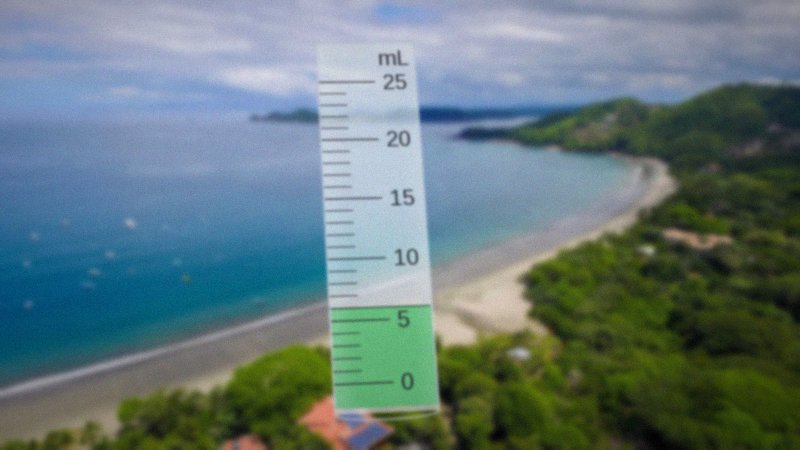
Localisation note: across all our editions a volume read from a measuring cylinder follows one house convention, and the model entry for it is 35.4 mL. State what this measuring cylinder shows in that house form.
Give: 6 mL
